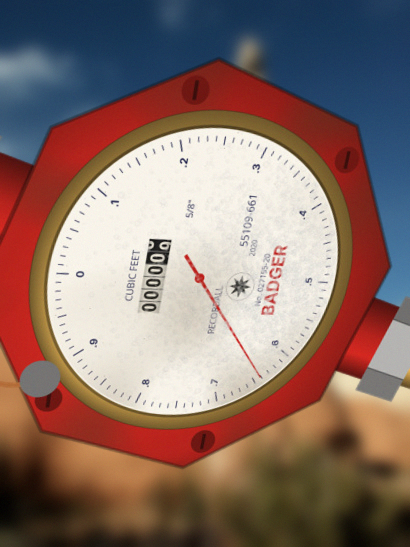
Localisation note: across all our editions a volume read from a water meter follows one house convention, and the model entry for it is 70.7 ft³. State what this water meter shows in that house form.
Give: 8.64 ft³
